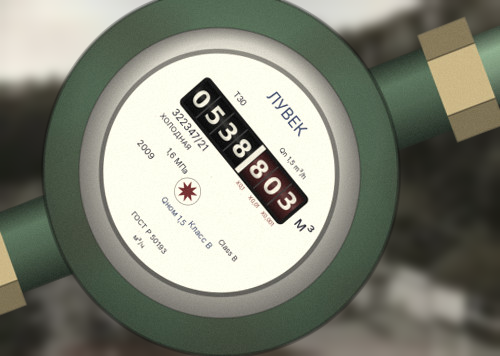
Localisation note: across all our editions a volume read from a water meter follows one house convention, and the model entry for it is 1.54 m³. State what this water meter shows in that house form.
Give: 538.803 m³
